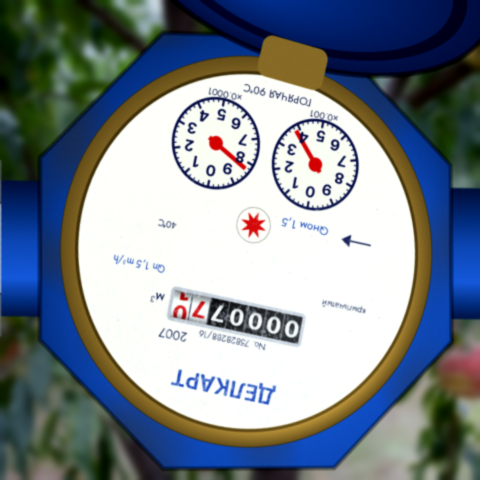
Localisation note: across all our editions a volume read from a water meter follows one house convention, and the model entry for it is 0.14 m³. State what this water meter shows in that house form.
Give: 7.7038 m³
